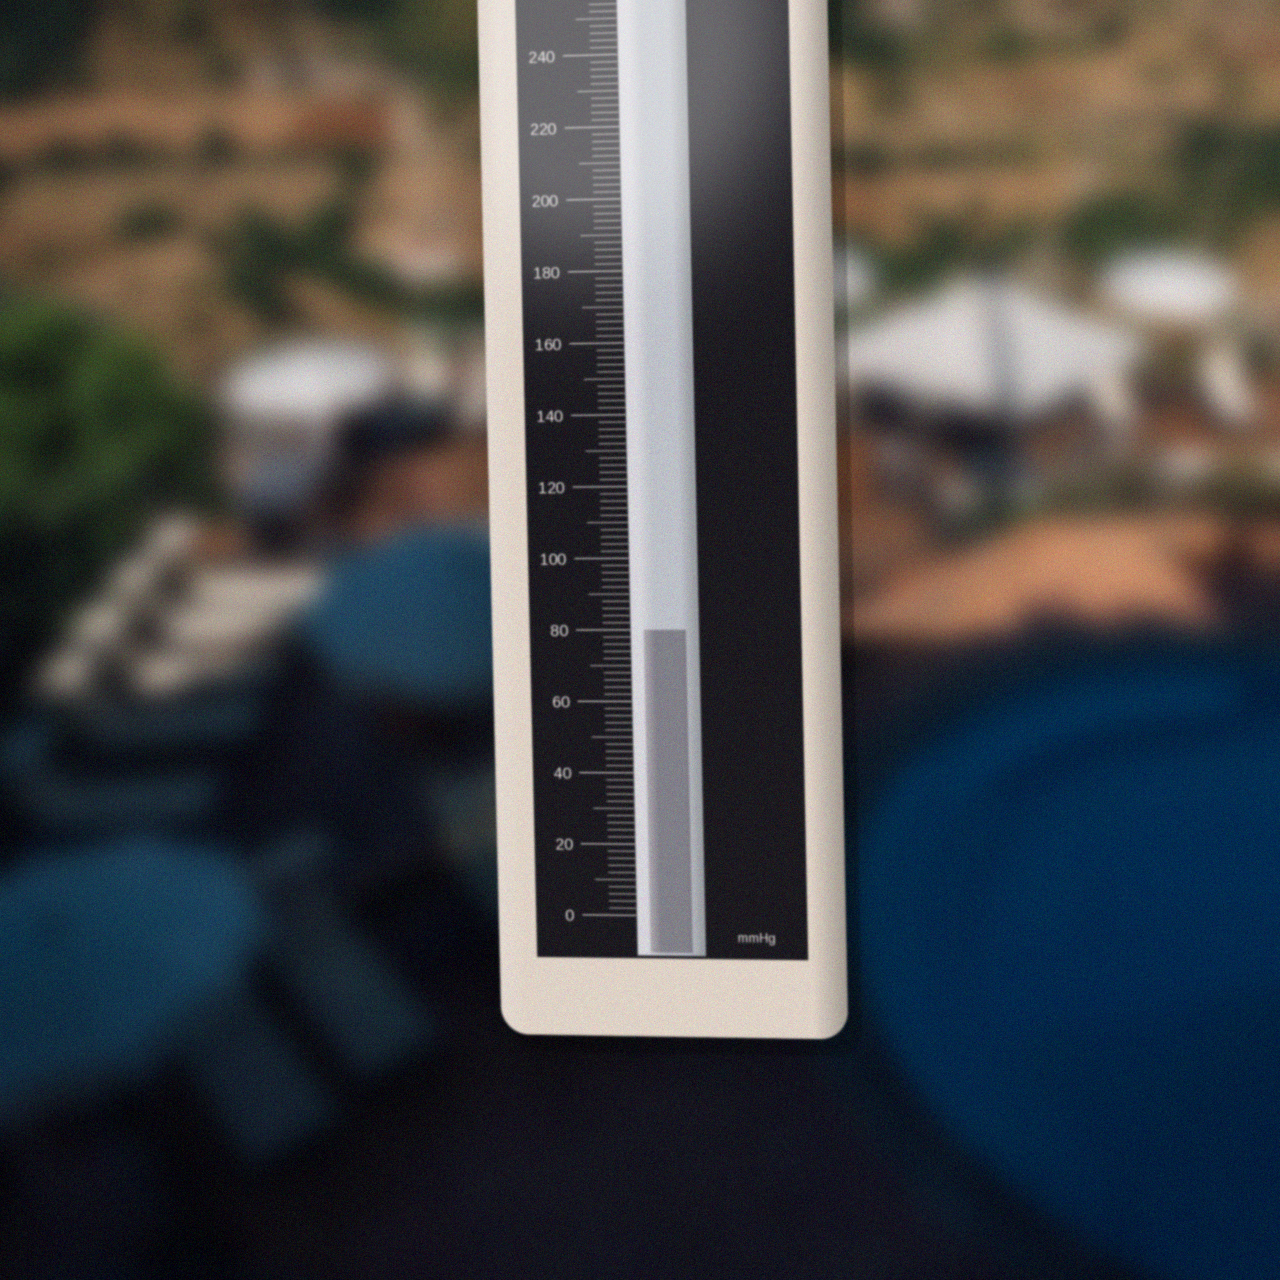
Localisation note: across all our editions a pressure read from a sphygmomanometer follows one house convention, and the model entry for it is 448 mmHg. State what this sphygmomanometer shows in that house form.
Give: 80 mmHg
